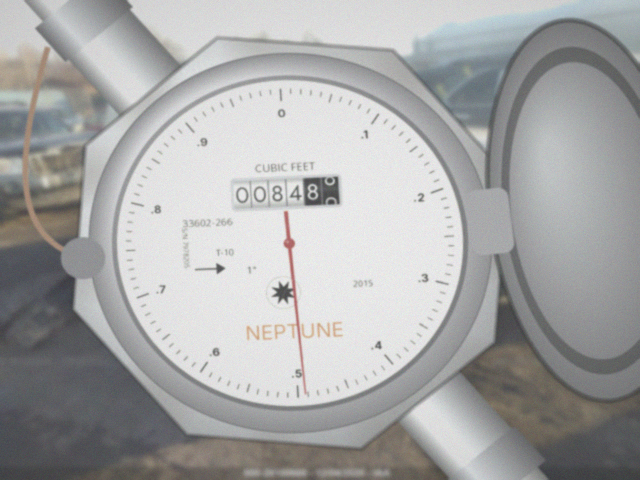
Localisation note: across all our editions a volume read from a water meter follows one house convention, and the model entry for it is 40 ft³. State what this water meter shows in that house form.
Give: 8488.49 ft³
